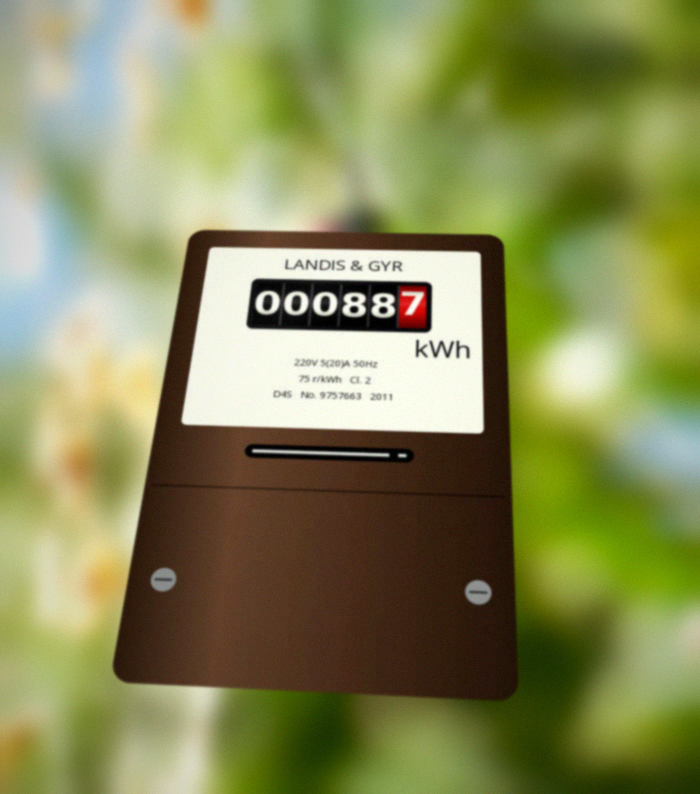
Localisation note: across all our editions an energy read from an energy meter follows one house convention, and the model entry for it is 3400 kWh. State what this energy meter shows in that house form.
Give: 88.7 kWh
